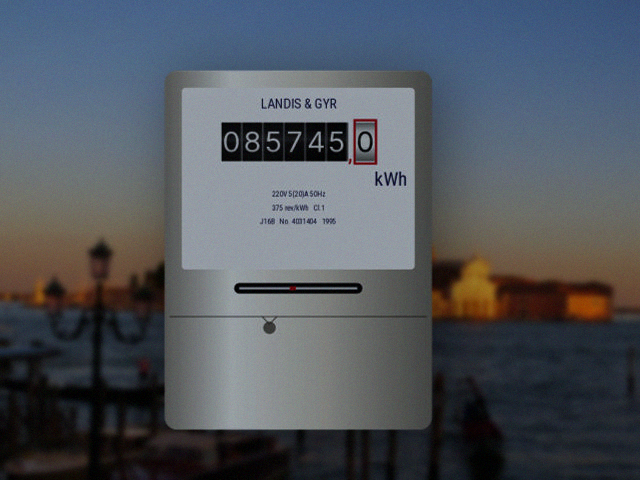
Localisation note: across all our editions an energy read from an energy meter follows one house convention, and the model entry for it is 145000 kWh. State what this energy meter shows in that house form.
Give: 85745.0 kWh
